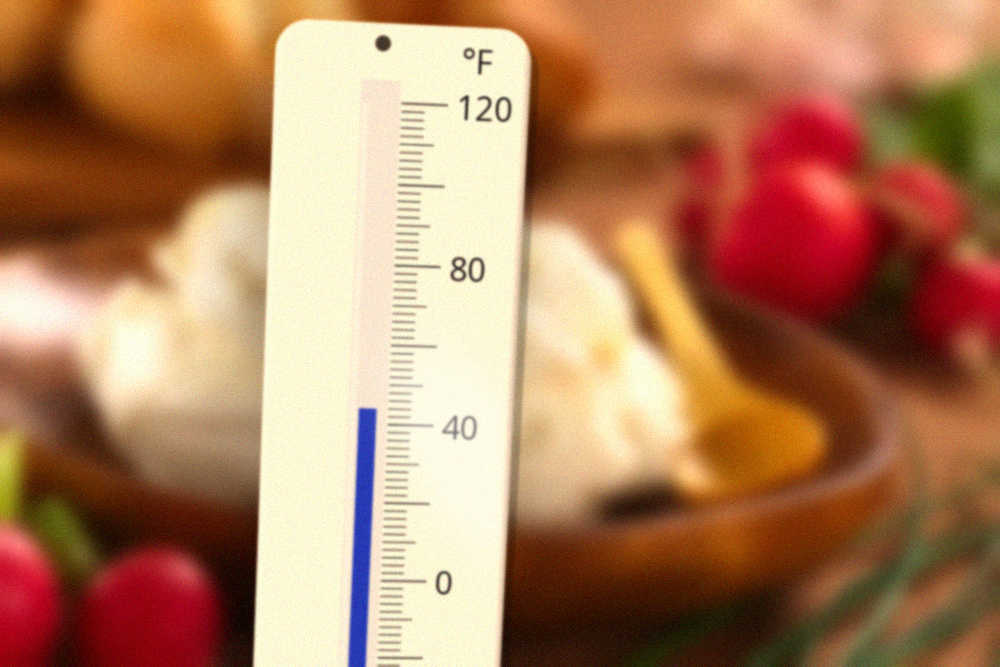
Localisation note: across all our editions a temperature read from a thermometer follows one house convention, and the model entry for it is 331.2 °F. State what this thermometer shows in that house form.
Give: 44 °F
